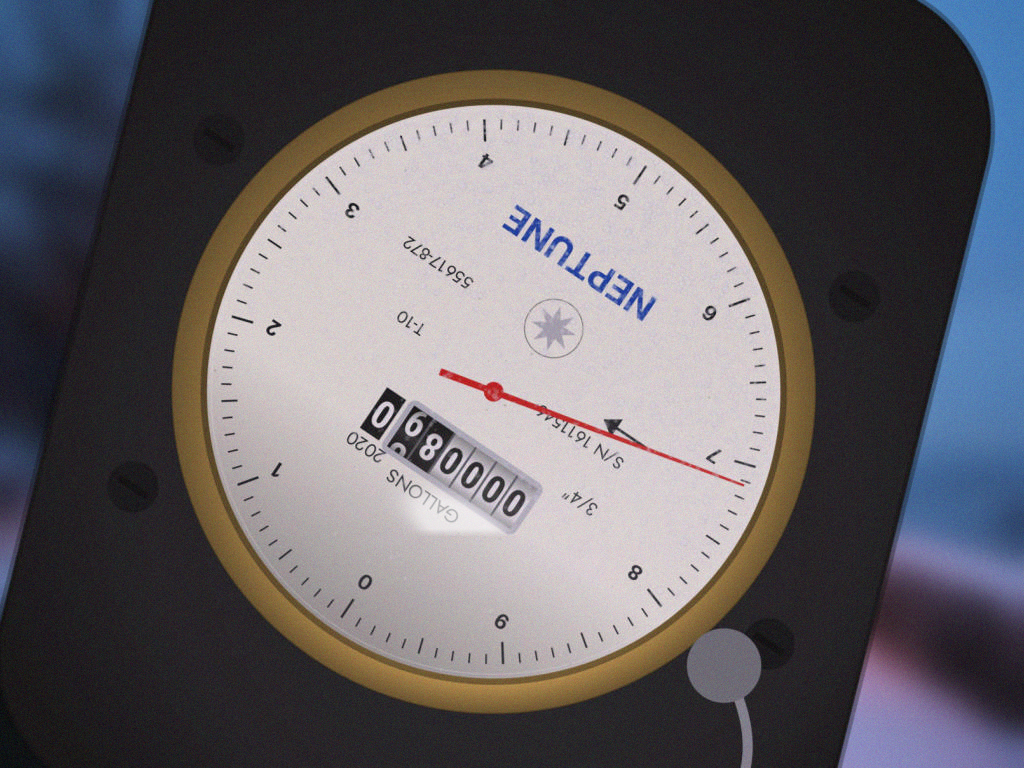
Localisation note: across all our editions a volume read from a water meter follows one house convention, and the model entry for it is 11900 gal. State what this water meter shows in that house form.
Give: 887.1 gal
